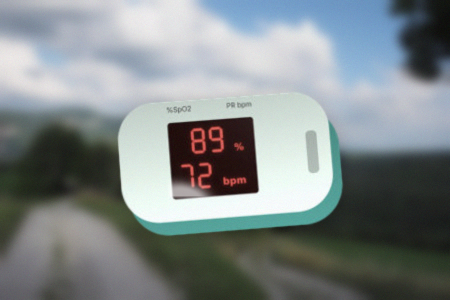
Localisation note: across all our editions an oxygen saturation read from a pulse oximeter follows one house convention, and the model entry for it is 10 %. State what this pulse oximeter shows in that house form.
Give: 89 %
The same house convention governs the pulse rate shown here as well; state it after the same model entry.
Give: 72 bpm
